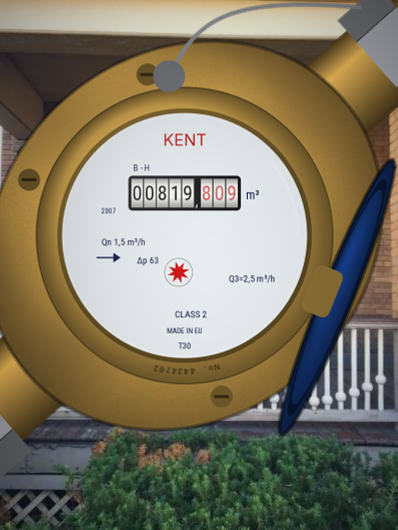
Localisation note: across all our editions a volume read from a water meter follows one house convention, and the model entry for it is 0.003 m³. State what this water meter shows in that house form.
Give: 819.809 m³
